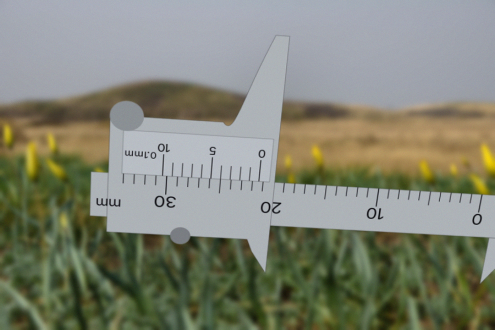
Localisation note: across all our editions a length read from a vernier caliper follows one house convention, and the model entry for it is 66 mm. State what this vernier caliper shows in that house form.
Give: 21.4 mm
